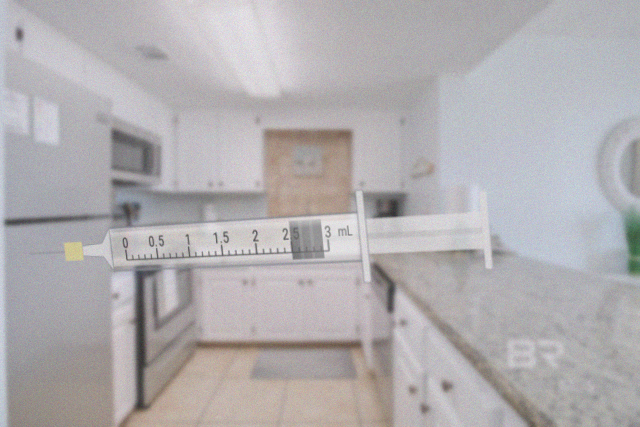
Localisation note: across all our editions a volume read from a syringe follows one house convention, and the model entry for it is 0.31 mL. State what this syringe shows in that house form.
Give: 2.5 mL
